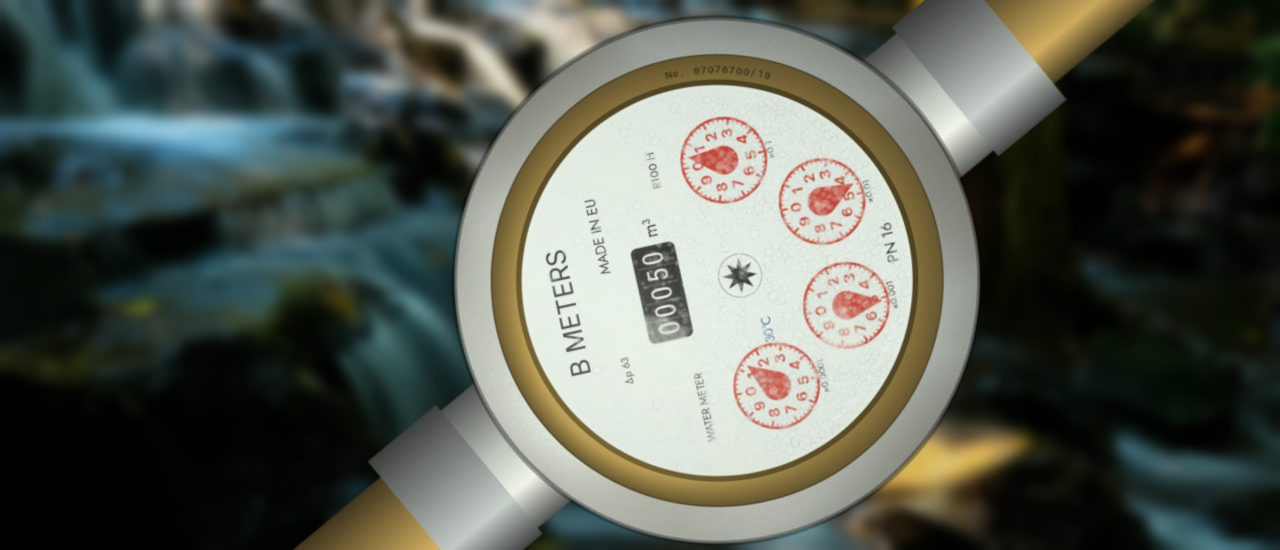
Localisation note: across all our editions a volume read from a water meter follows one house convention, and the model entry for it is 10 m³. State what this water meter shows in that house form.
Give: 50.0451 m³
